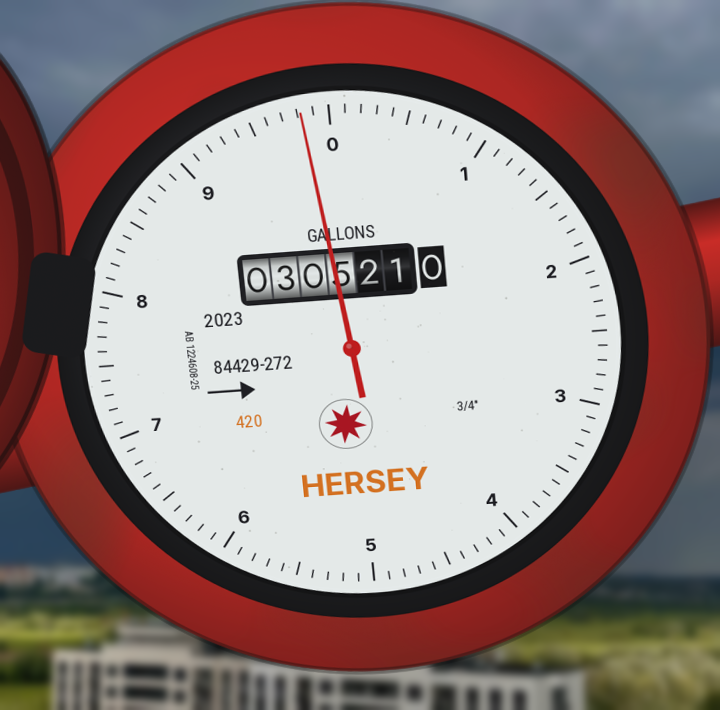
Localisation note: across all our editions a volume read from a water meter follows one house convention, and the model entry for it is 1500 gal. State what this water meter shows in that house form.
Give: 305209.8 gal
